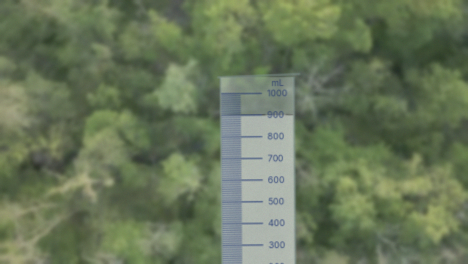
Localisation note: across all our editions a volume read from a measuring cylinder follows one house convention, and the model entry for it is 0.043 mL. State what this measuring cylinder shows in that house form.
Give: 900 mL
